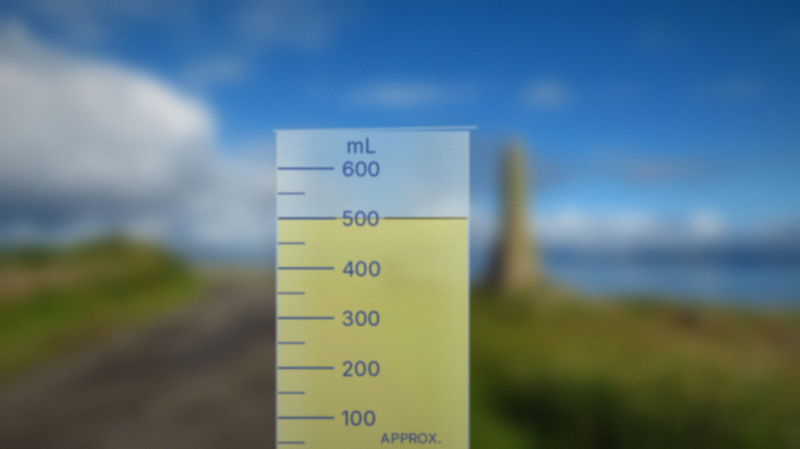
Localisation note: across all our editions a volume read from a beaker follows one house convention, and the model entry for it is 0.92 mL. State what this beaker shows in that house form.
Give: 500 mL
